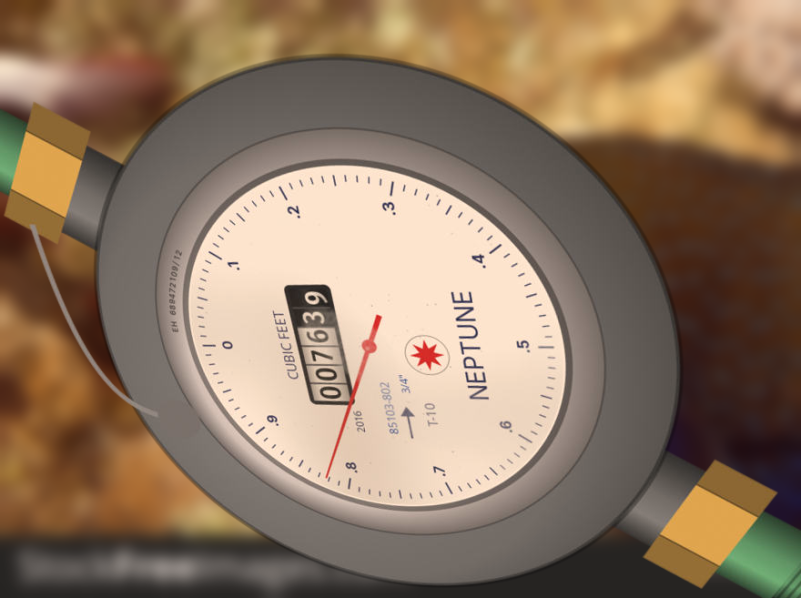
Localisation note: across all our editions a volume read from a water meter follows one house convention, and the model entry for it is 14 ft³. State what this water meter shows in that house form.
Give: 7638.82 ft³
